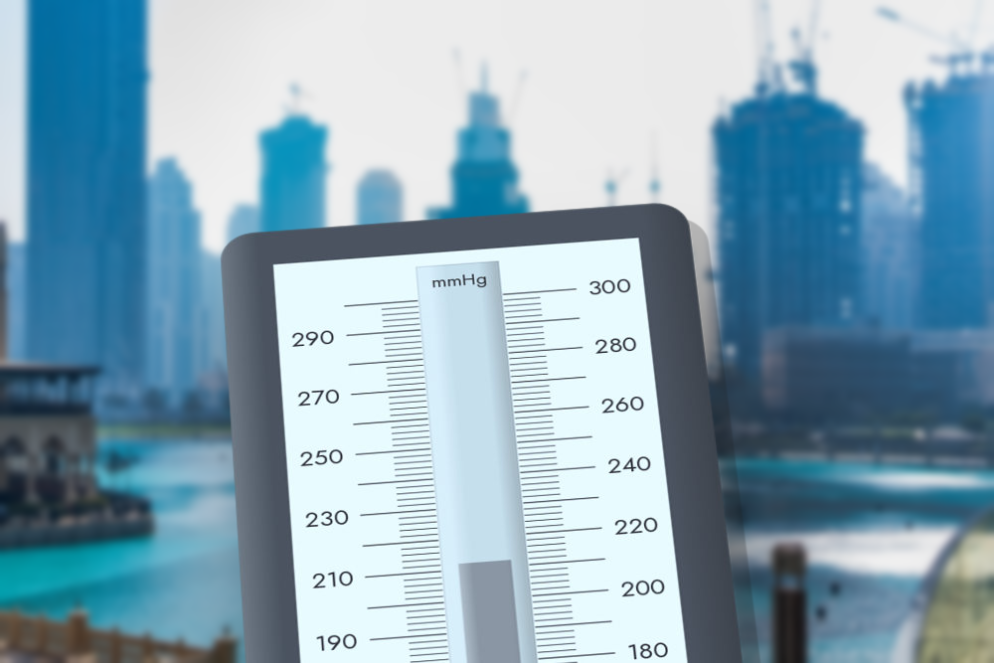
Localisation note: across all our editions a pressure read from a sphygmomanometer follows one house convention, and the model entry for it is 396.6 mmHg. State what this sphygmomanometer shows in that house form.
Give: 212 mmHg
